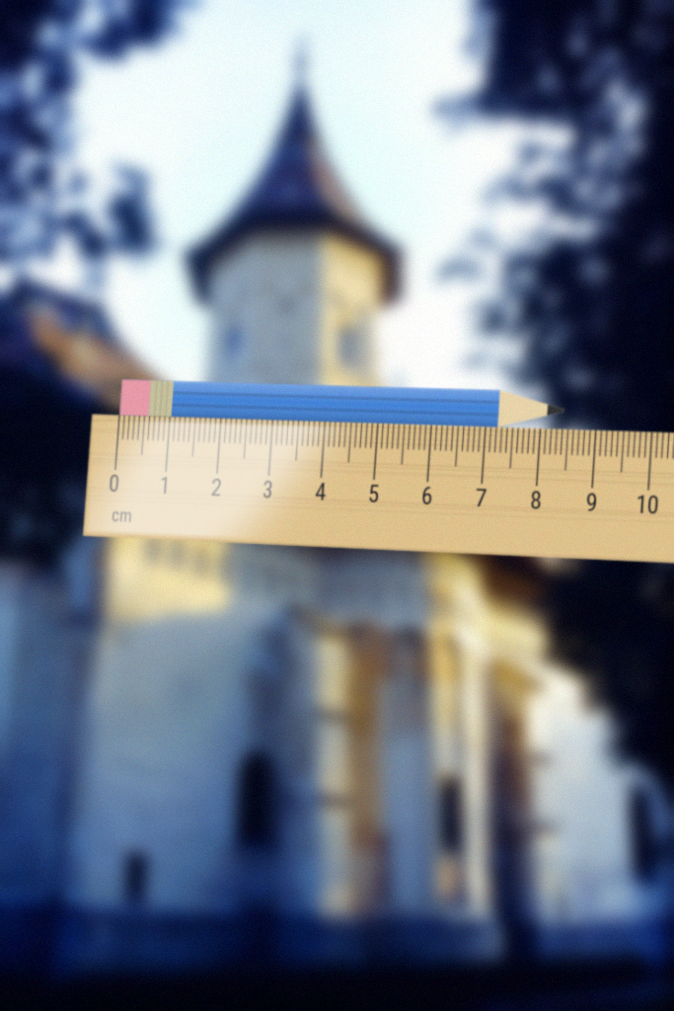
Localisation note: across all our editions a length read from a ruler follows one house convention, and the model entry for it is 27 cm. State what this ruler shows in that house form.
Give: 8.4 cm
